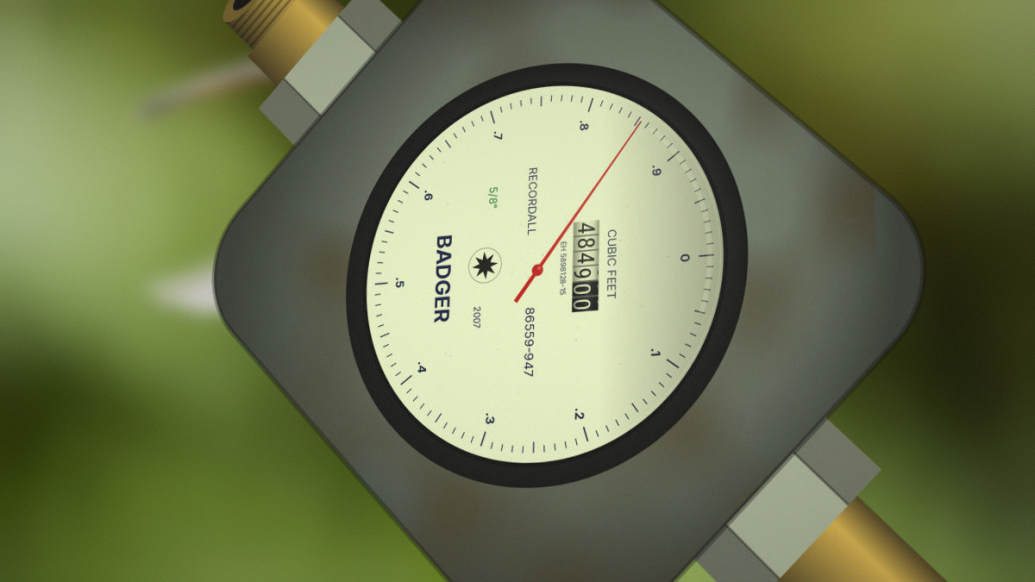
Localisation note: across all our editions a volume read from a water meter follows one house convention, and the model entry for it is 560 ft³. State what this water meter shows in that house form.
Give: 484899.85 ft³
